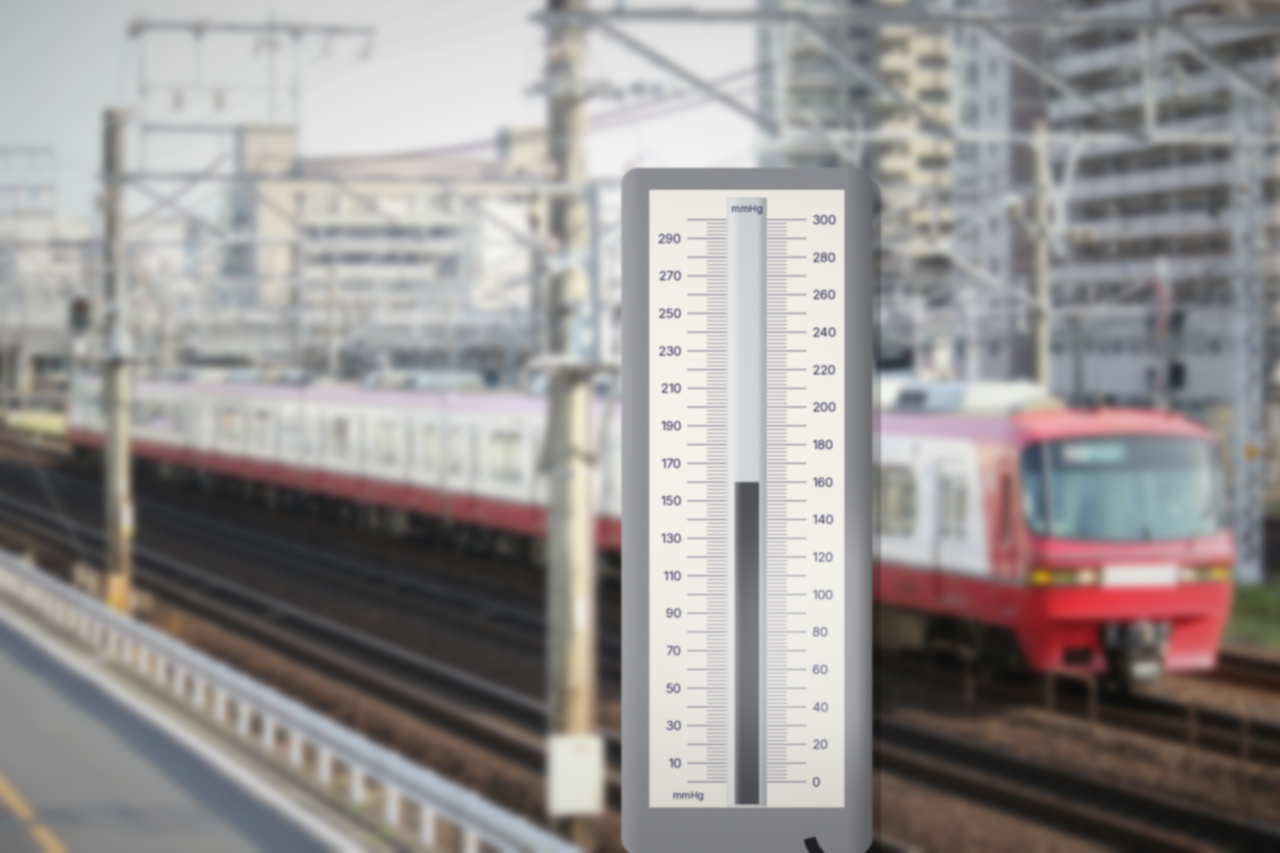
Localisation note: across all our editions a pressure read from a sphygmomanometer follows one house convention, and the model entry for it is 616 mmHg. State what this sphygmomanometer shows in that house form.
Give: 160 mmHg
